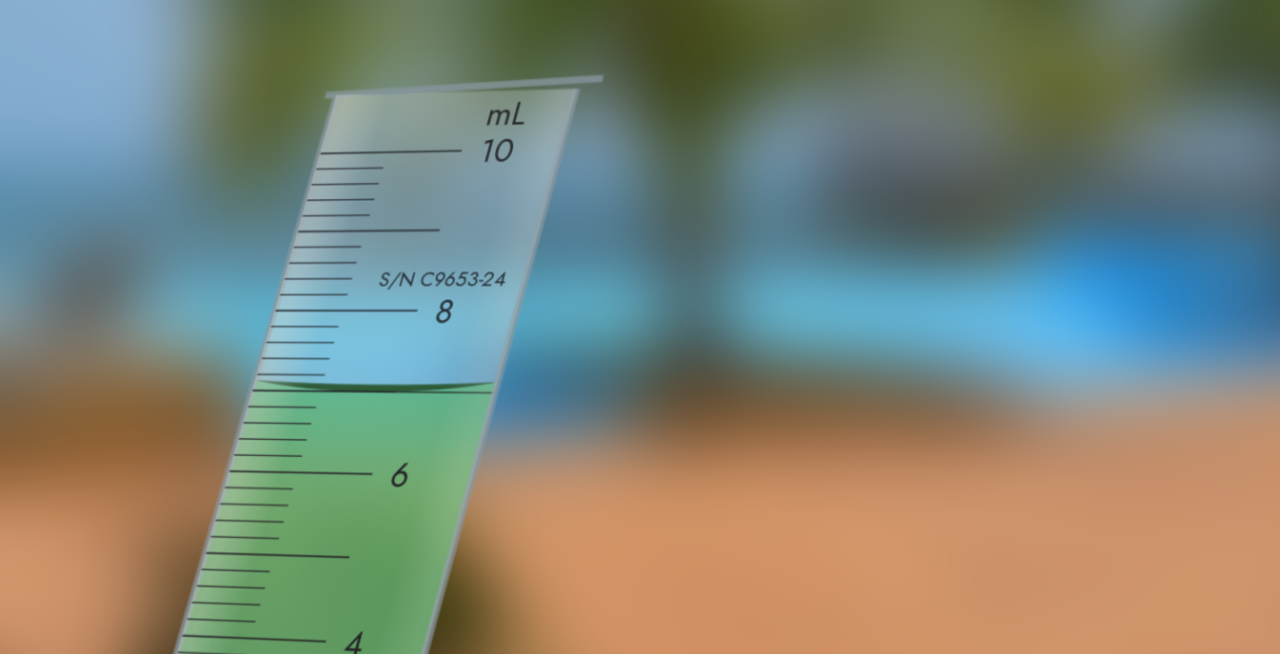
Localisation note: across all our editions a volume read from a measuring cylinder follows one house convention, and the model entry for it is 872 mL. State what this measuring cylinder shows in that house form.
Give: 7 mL
